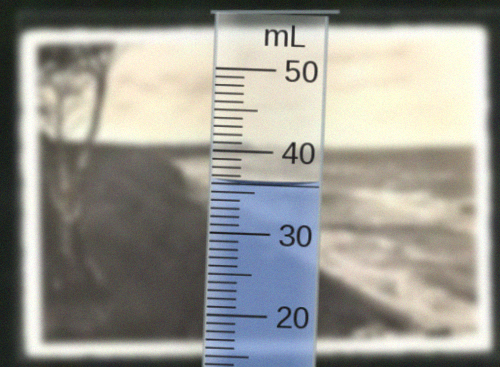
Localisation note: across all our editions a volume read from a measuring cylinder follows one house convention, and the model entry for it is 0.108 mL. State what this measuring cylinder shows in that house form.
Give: 36 mL
